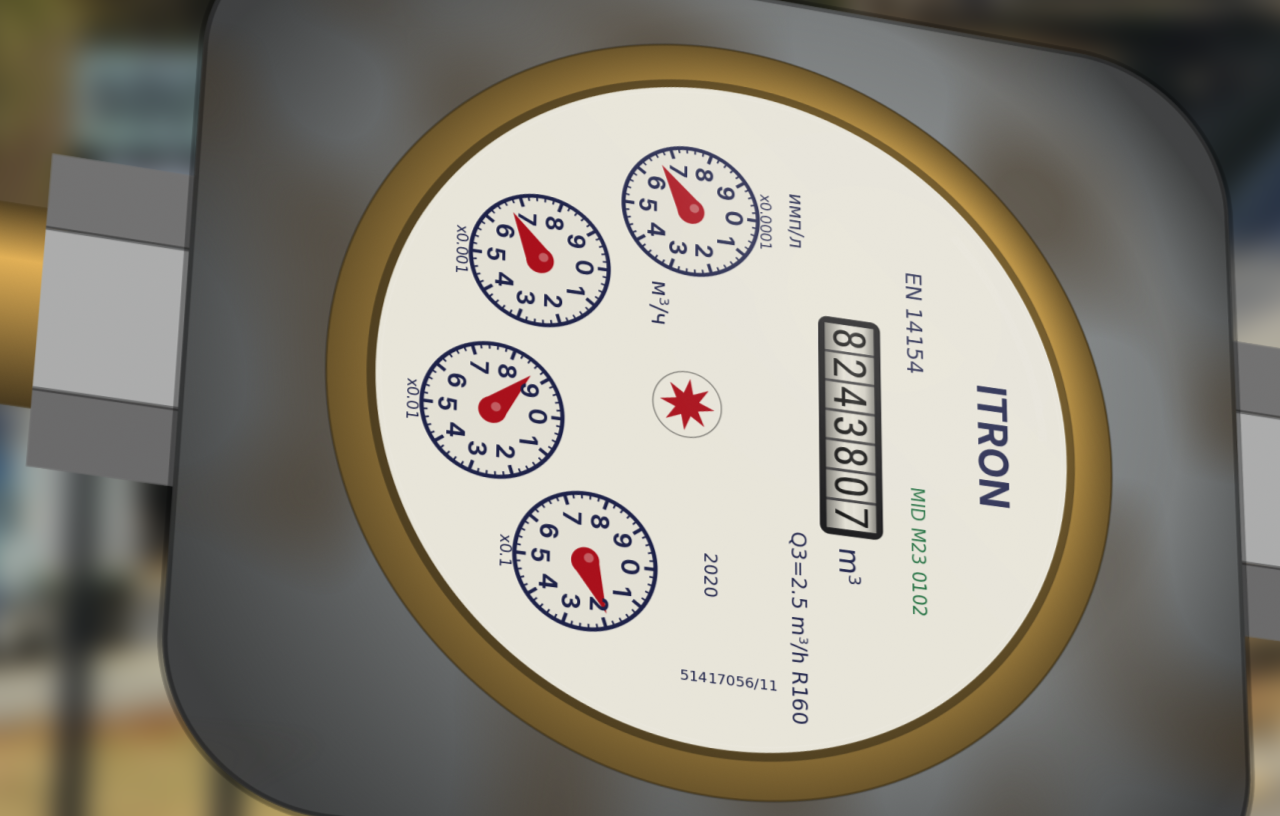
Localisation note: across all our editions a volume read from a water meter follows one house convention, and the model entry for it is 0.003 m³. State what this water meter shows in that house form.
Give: 8243807.1866 m³
